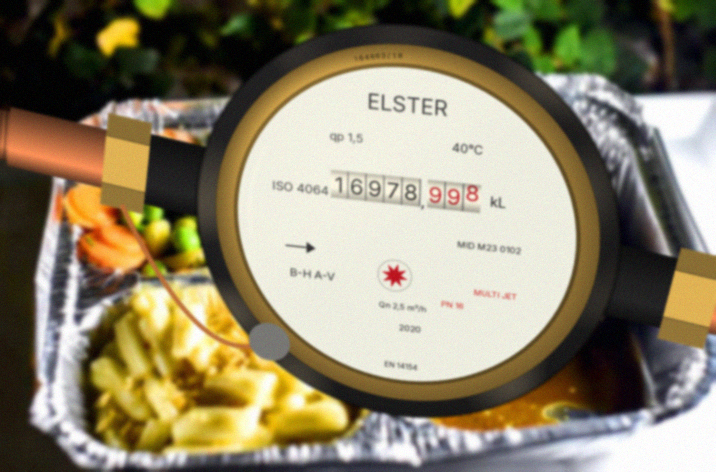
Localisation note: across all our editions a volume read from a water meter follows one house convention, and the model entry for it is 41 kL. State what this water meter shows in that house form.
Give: 16978.998 kL
